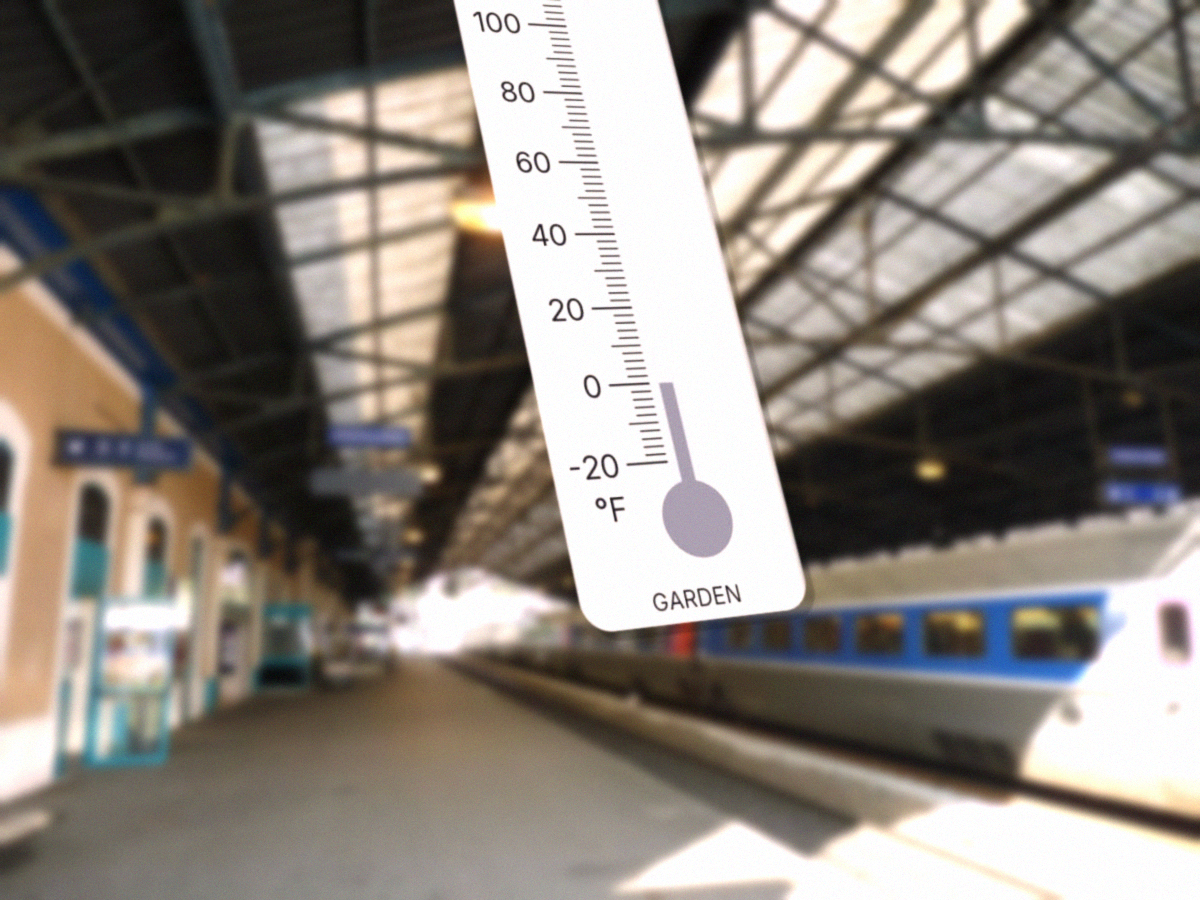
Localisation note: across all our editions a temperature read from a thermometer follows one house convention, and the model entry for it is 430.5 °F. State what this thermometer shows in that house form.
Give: 0 °F
